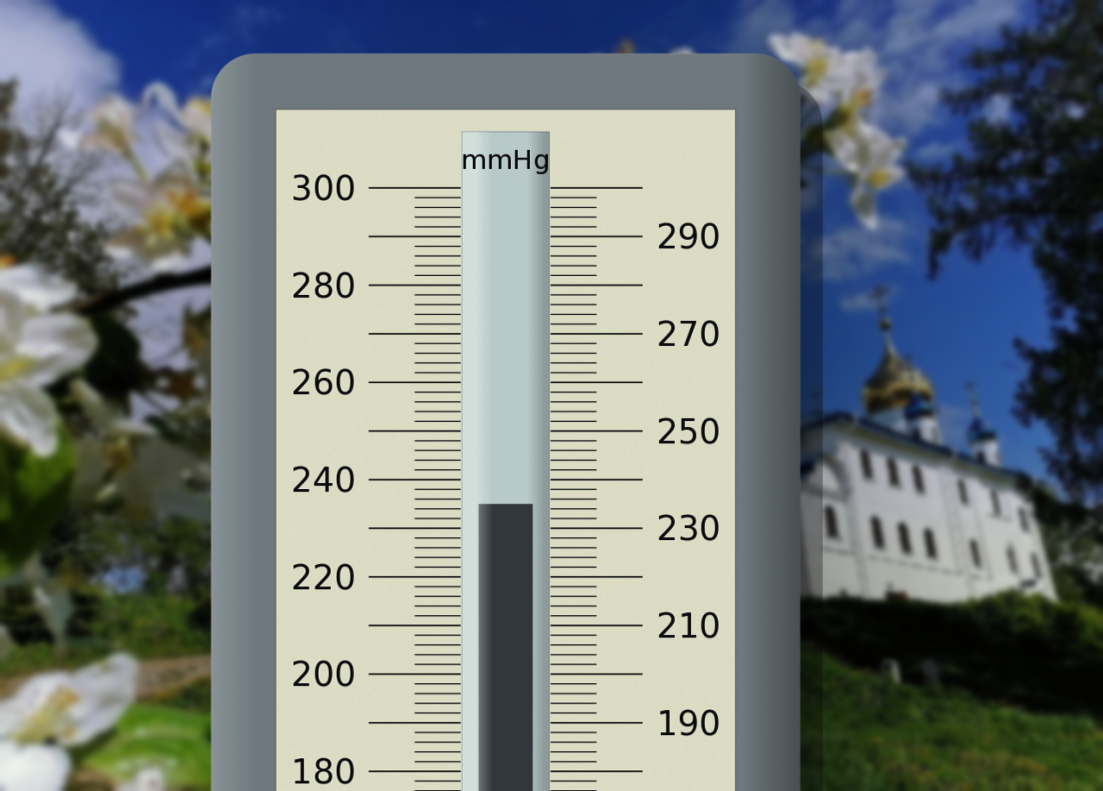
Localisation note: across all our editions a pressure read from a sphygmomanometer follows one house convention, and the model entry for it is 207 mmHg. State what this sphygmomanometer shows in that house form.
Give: 235 mmHg
